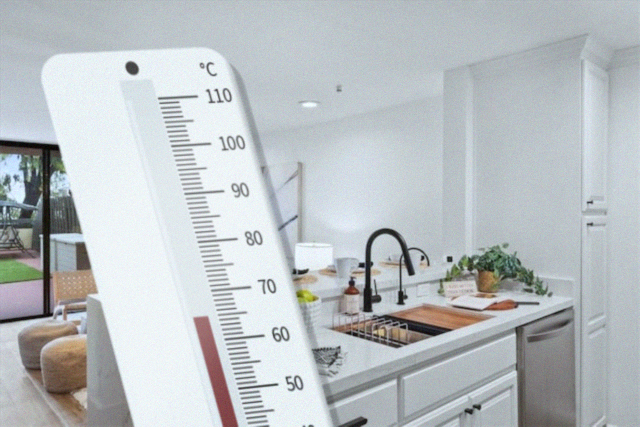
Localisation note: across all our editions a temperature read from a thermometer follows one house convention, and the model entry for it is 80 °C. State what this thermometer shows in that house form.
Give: 65 °C
